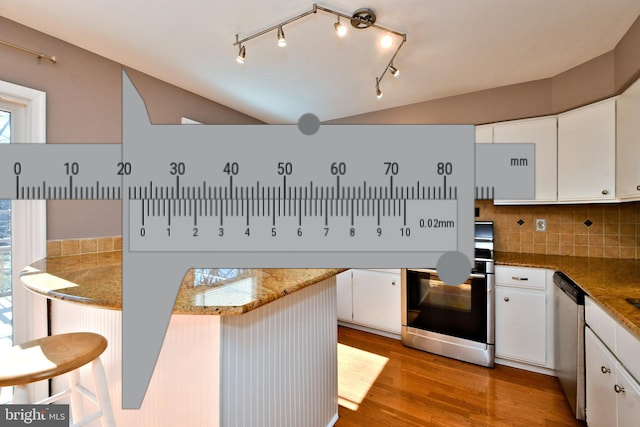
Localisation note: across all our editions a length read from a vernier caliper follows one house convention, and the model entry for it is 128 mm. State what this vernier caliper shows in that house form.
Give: 23.5 mm
